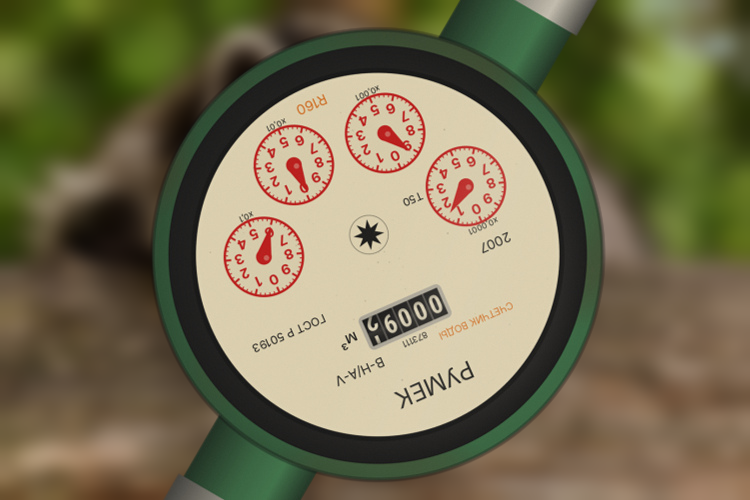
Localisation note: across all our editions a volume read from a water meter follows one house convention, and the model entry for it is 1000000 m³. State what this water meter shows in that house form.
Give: 91.5991 m³
